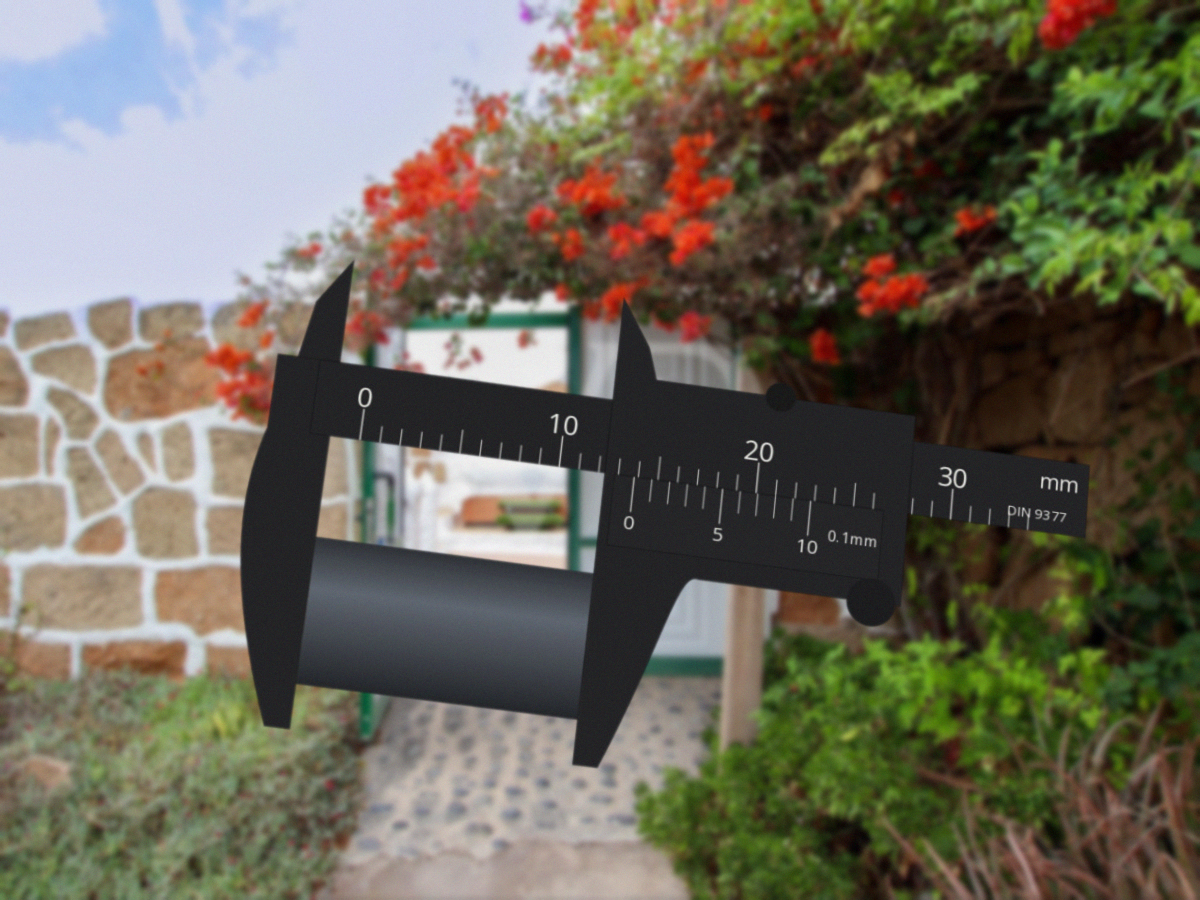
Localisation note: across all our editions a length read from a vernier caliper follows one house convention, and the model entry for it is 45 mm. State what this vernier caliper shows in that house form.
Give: 13.8 mm
